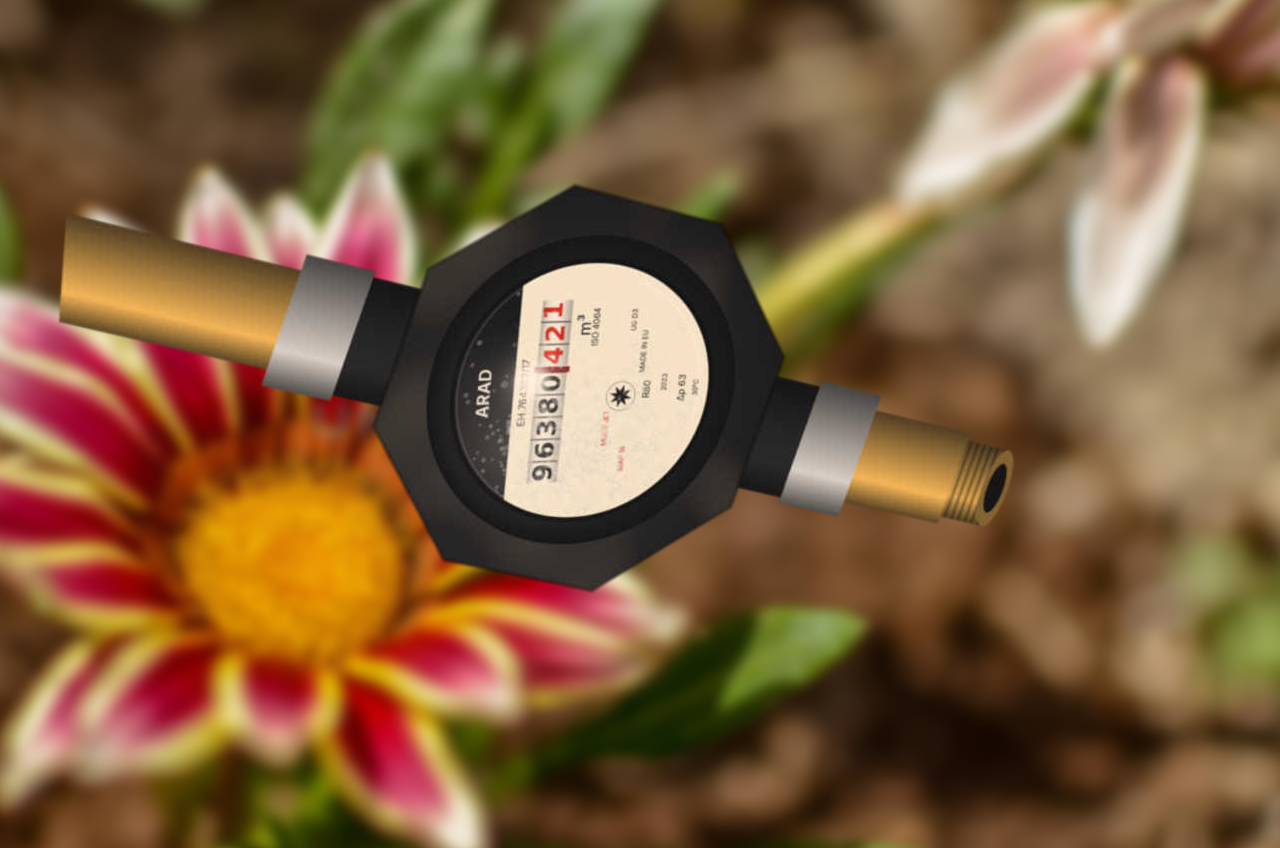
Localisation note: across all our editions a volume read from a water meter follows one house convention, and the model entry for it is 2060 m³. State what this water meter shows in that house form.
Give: 96380.421 m³
